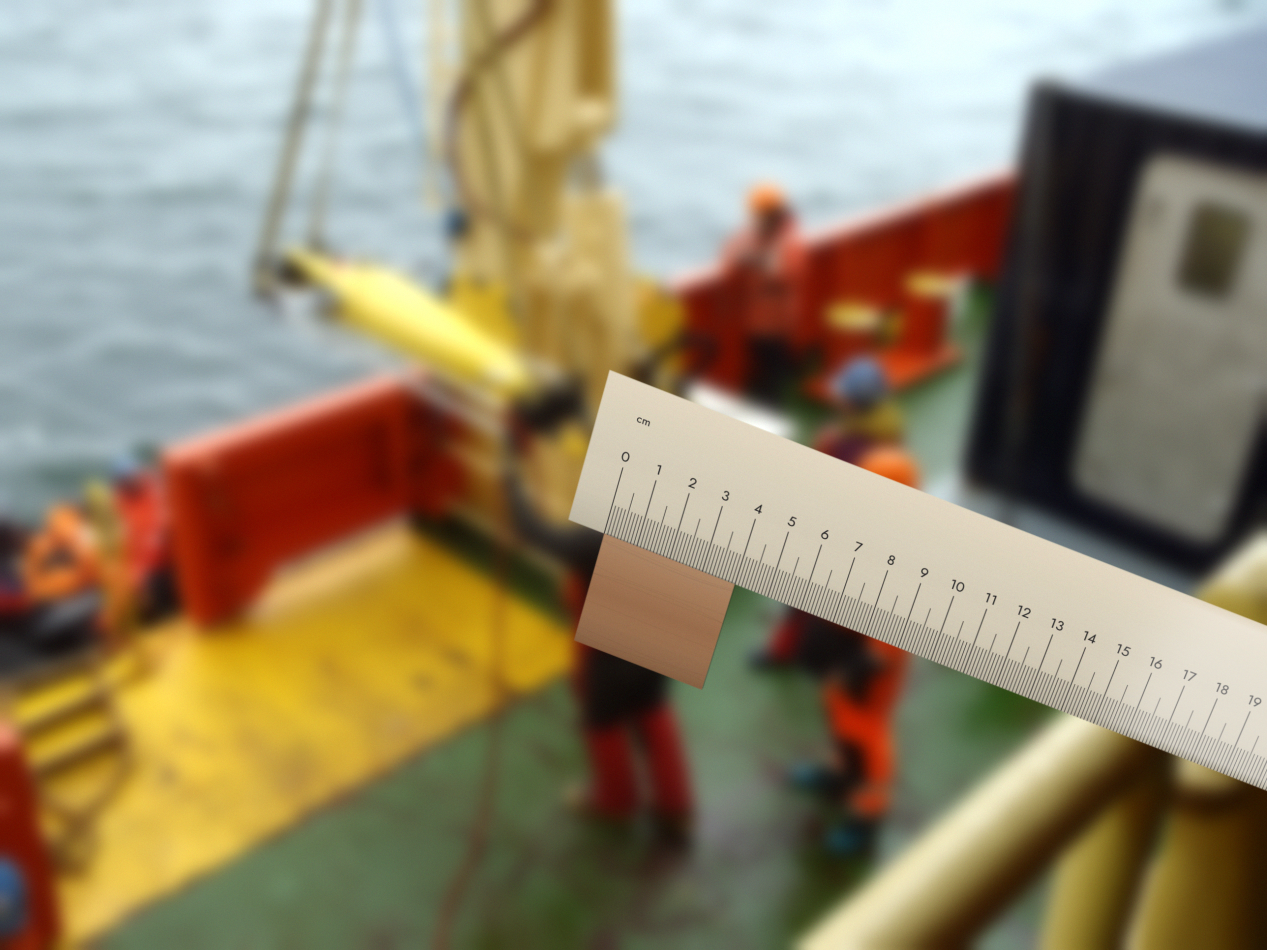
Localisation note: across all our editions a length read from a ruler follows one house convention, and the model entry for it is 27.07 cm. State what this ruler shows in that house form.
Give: 4 cm
